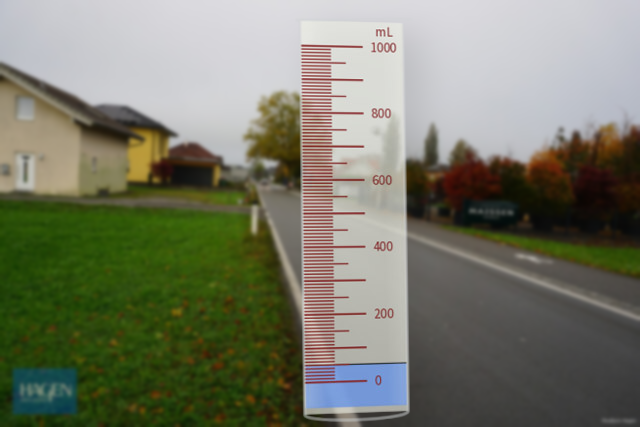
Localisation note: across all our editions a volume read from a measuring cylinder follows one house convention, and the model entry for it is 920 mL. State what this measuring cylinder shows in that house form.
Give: 50 mL
